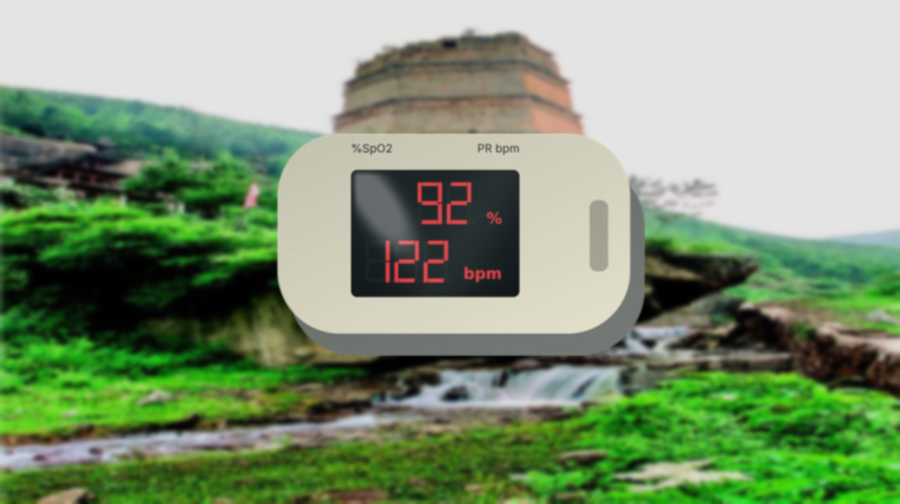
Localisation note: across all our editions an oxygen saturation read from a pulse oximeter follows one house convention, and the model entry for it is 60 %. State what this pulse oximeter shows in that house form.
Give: 92 %
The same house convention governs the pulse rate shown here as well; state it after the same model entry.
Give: 122 bpm
